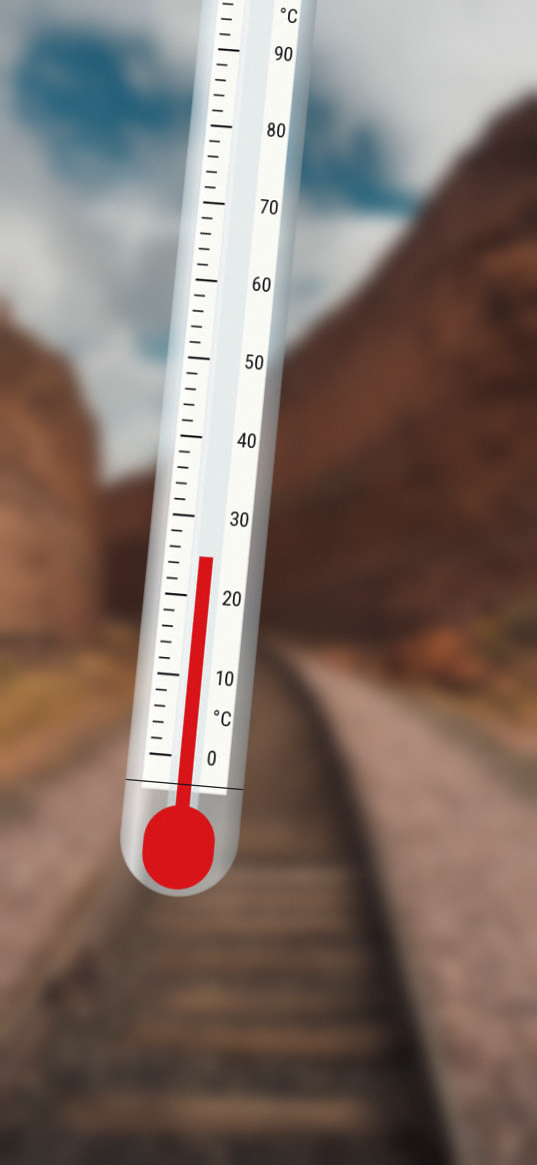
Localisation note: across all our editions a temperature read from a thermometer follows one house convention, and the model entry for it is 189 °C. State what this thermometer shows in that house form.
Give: 25 °C
